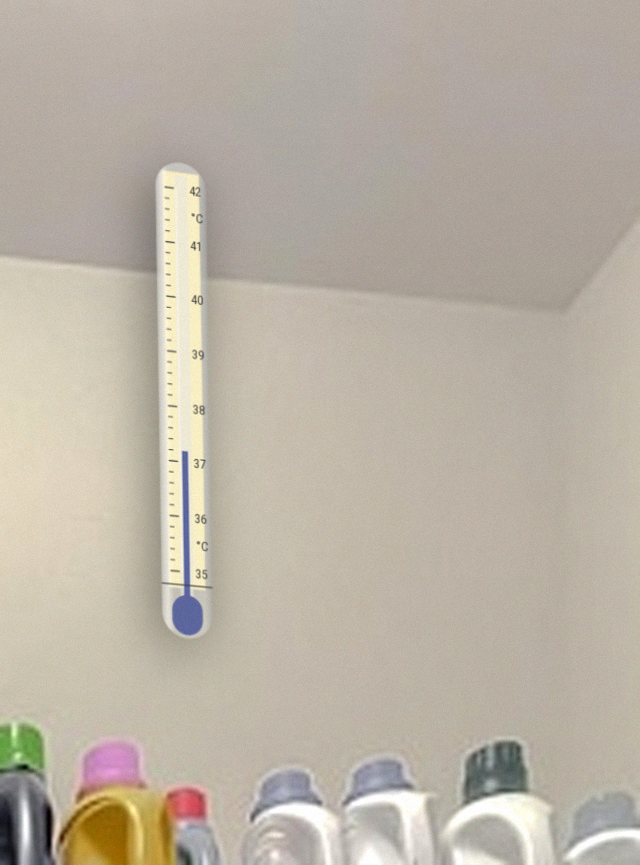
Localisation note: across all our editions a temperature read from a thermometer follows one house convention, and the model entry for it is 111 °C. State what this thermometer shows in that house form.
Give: 37.2 °C
